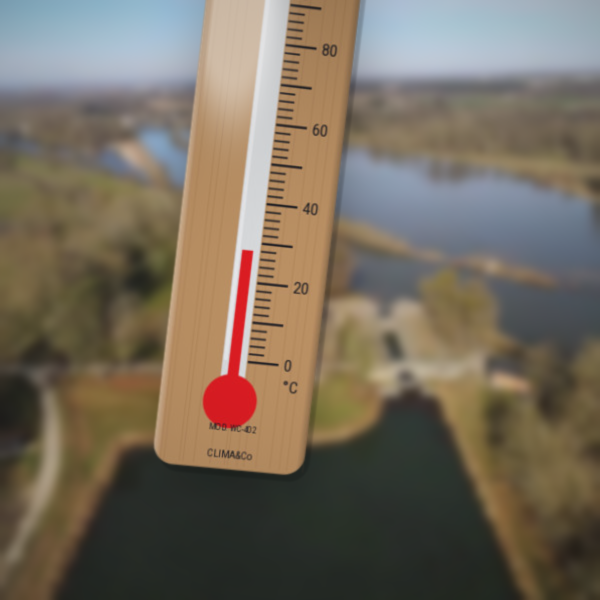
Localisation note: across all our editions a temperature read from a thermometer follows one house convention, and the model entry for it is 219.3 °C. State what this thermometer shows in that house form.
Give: 28 °C
